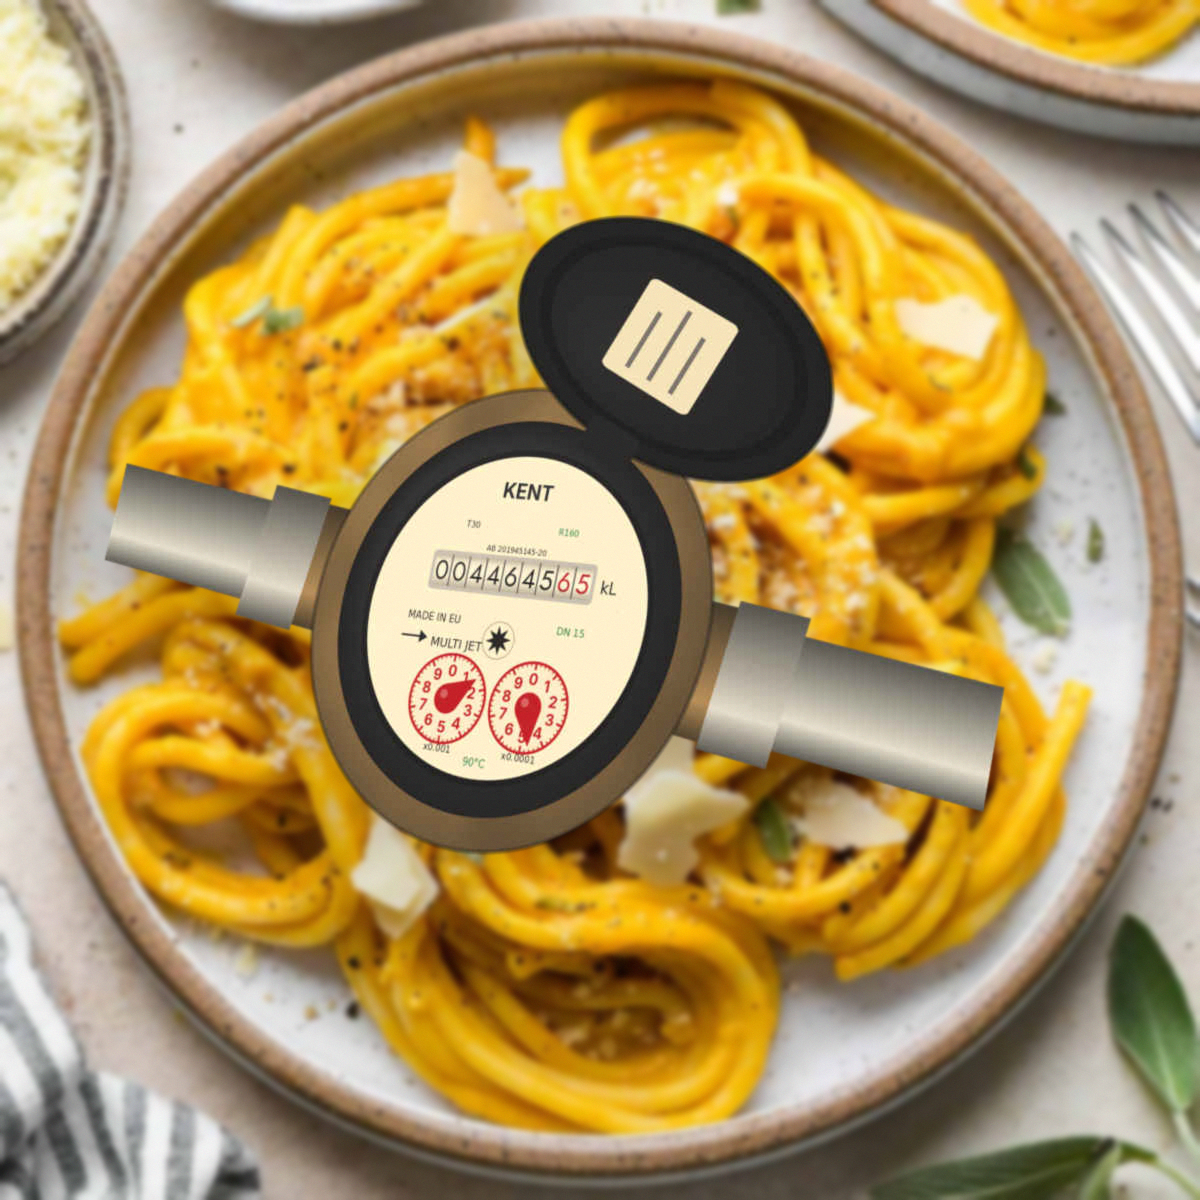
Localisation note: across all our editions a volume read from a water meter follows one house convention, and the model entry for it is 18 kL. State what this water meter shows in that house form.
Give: 44645.6514 kL
